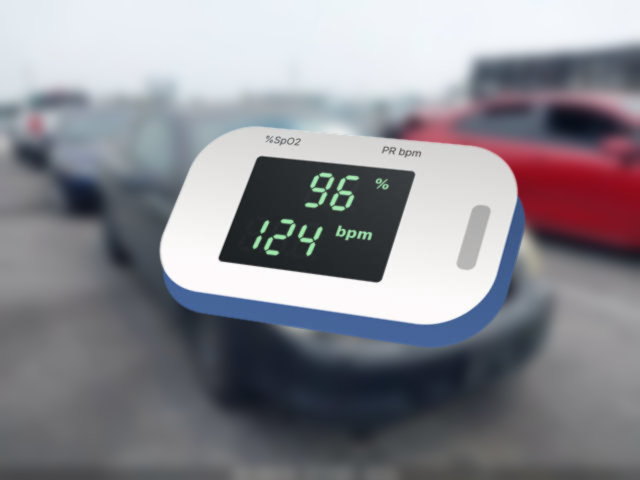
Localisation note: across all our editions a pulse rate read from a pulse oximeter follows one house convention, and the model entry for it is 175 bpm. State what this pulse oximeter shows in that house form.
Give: 124 bpm
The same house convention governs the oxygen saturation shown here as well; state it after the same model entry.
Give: 96 %
